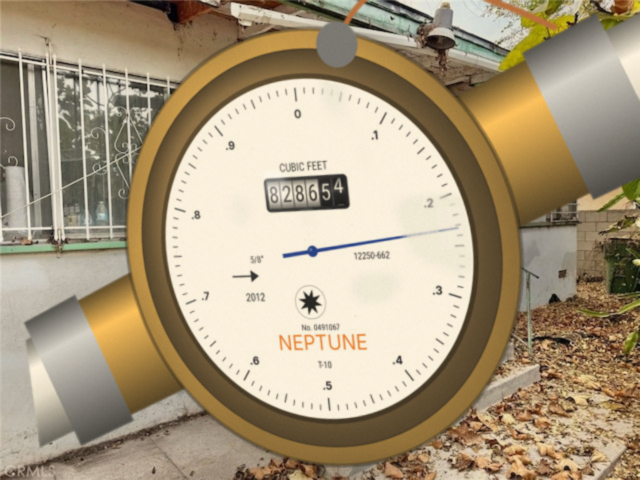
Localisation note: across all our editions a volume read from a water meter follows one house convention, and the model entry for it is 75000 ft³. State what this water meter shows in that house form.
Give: 828654.23 ft³
